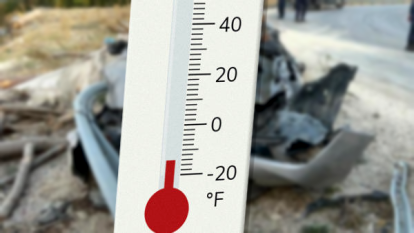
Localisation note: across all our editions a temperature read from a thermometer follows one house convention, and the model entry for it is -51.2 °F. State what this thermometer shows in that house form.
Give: -14 °F
